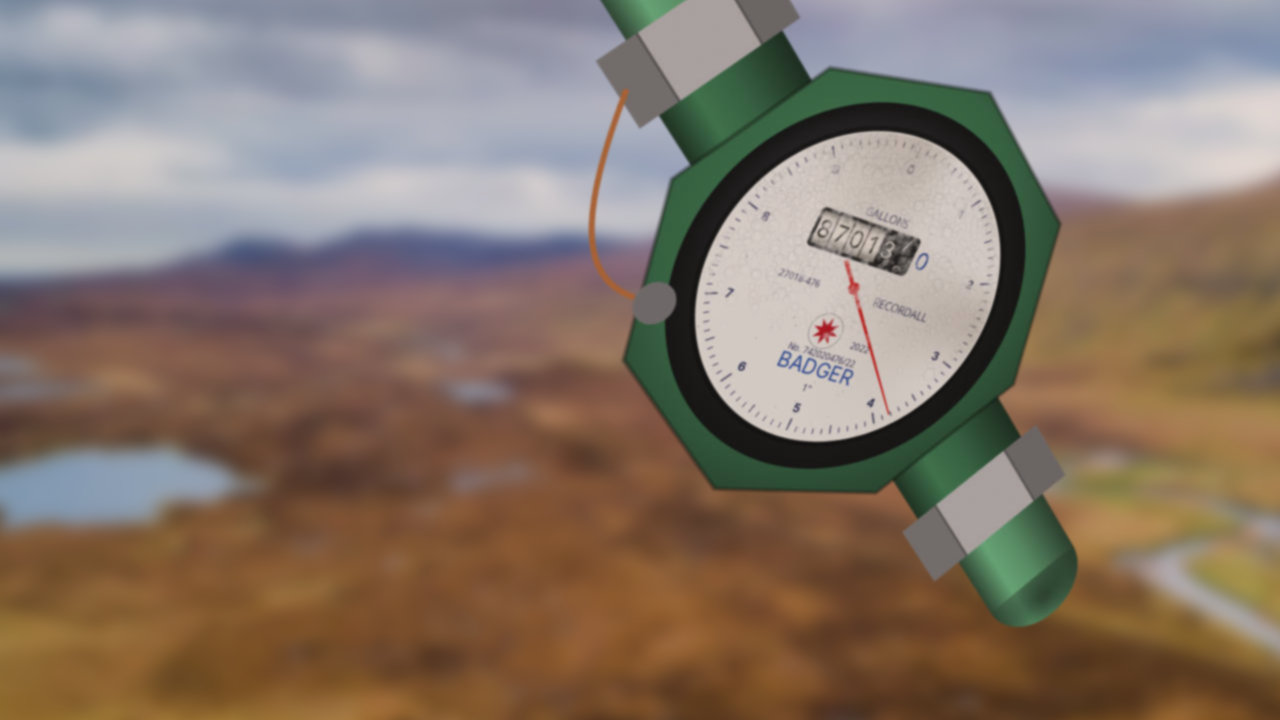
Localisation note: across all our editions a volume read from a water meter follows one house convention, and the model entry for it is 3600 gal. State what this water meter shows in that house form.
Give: 8701373.8 gal
